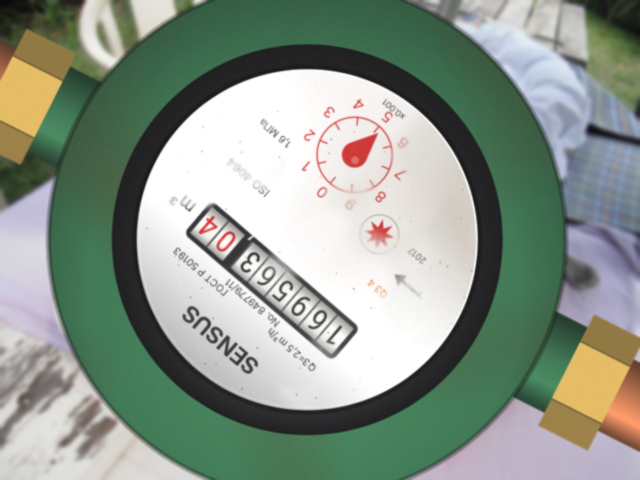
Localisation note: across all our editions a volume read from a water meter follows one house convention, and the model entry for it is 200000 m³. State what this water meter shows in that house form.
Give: 169563.045 m³
